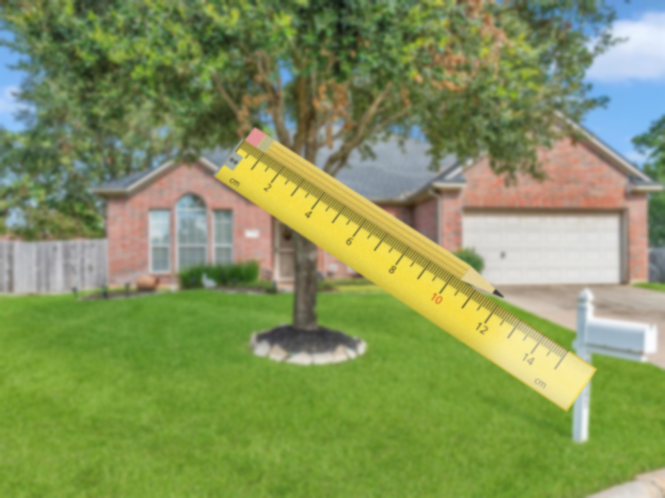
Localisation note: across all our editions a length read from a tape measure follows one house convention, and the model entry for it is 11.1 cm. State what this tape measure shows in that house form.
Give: 12 cm
